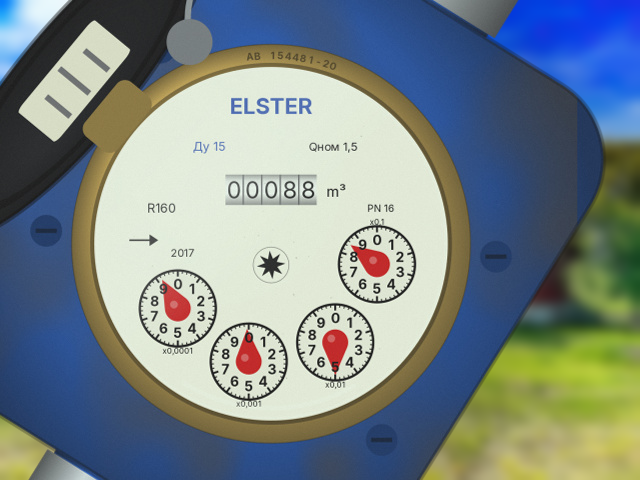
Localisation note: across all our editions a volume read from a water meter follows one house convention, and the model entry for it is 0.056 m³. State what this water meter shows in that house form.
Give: 88.8499 m³
